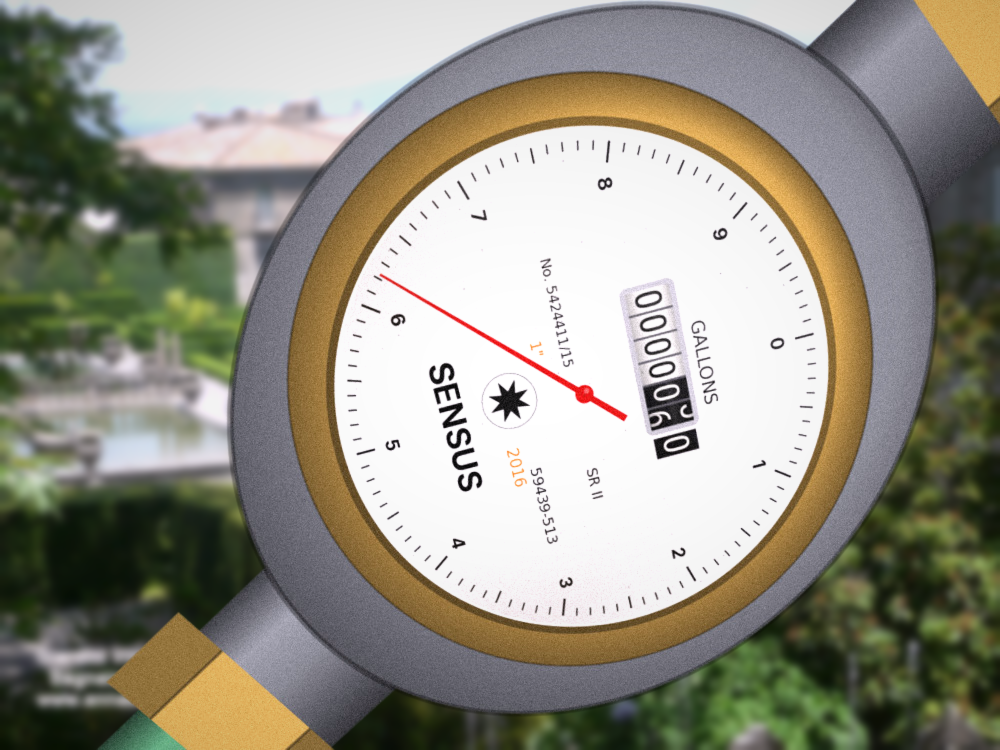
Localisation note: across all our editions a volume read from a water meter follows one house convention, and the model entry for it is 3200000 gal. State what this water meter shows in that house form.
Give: 56.2 gal
